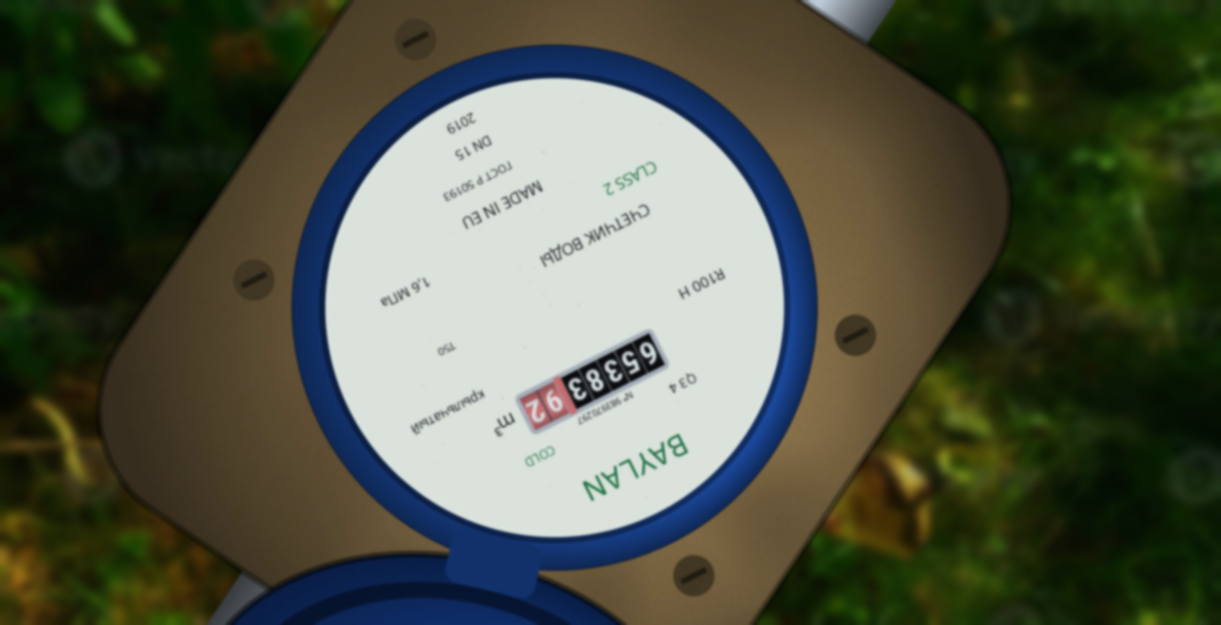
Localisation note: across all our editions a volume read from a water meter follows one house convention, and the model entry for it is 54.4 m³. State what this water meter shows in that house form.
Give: 65383.92 m³
